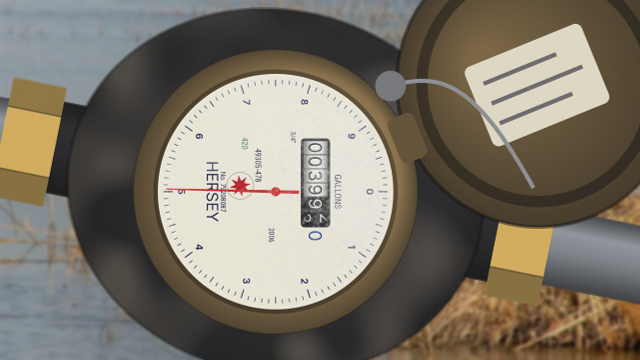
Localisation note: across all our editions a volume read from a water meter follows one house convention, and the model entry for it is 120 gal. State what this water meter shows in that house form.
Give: 39925.0 gal
